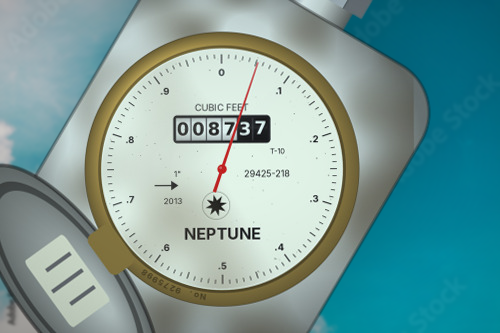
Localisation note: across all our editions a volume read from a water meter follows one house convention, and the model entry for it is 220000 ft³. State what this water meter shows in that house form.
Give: 8737.05 ft³
